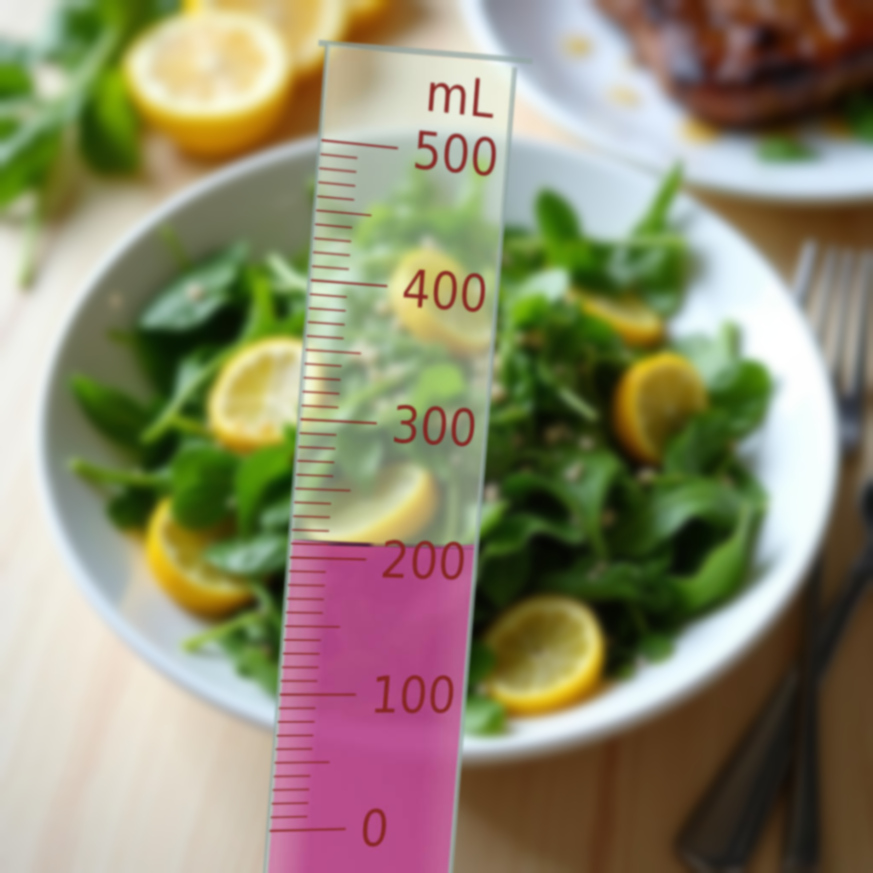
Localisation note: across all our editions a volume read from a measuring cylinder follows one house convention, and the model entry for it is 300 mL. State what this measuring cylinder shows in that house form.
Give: 210 mL
